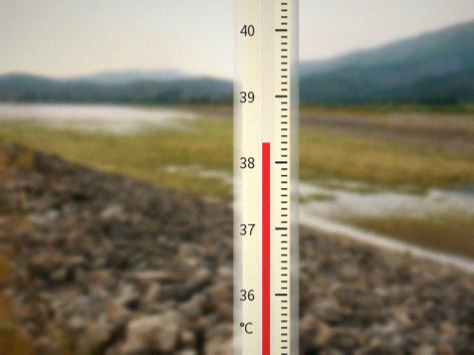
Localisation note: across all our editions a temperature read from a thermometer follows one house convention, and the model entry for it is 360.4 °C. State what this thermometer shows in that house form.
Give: 38.3 °C
